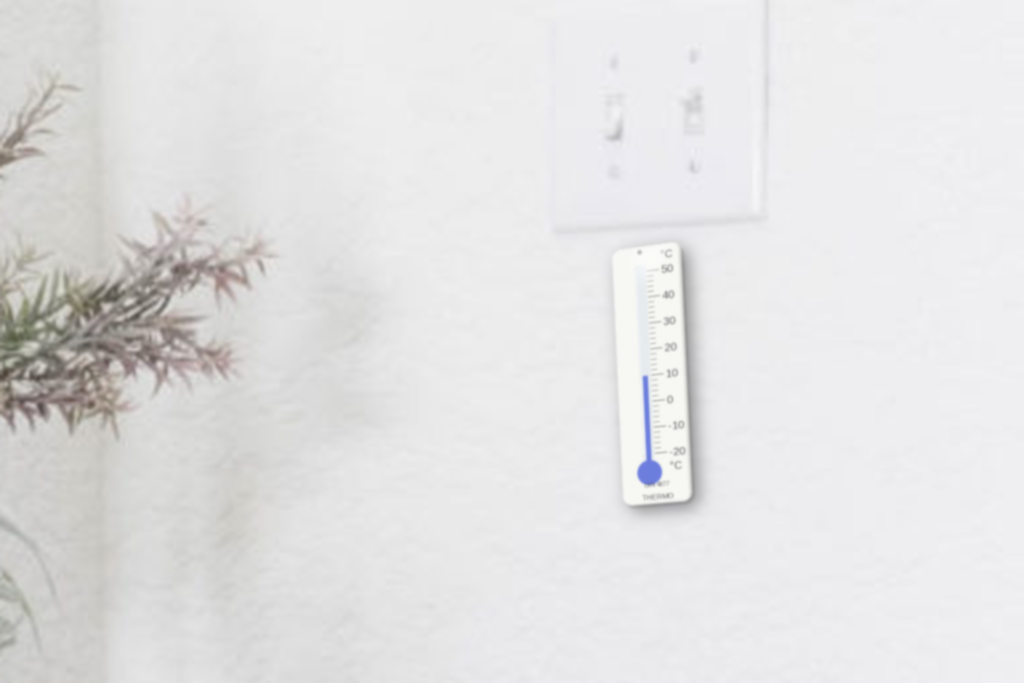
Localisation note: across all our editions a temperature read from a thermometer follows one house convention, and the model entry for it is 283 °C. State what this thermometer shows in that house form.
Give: 10 °C
